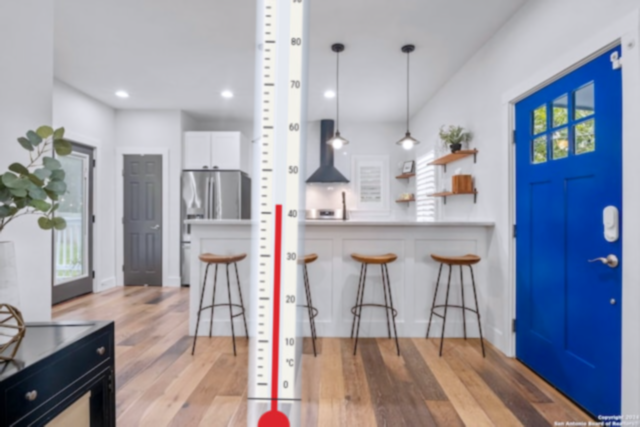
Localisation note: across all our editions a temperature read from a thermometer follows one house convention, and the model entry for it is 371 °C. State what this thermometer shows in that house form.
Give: 42 °C
